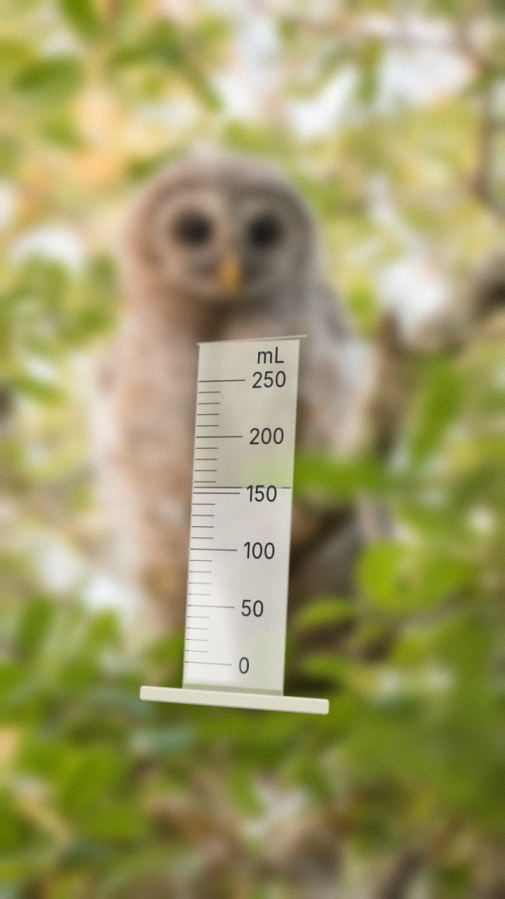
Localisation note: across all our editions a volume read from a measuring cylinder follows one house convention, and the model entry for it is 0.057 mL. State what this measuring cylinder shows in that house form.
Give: 155 mL
